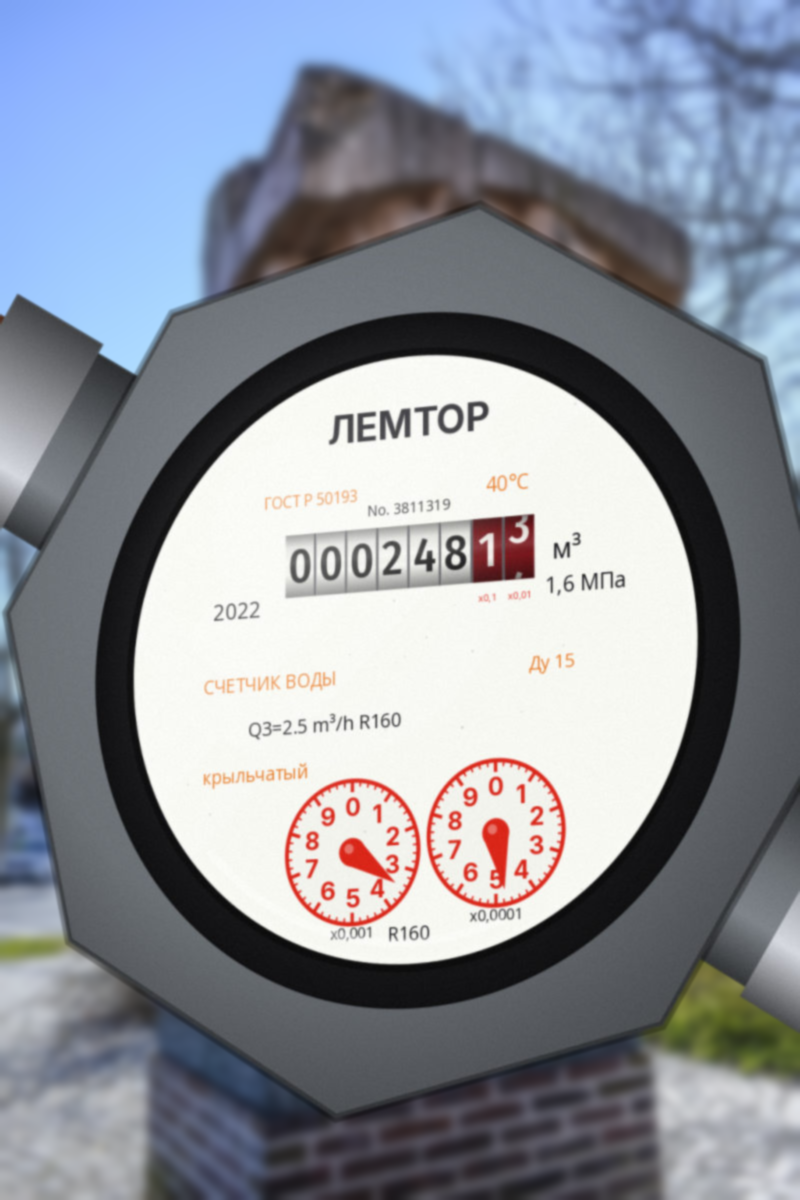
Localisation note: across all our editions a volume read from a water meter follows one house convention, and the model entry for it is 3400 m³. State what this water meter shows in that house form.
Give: 248.1334 m³
